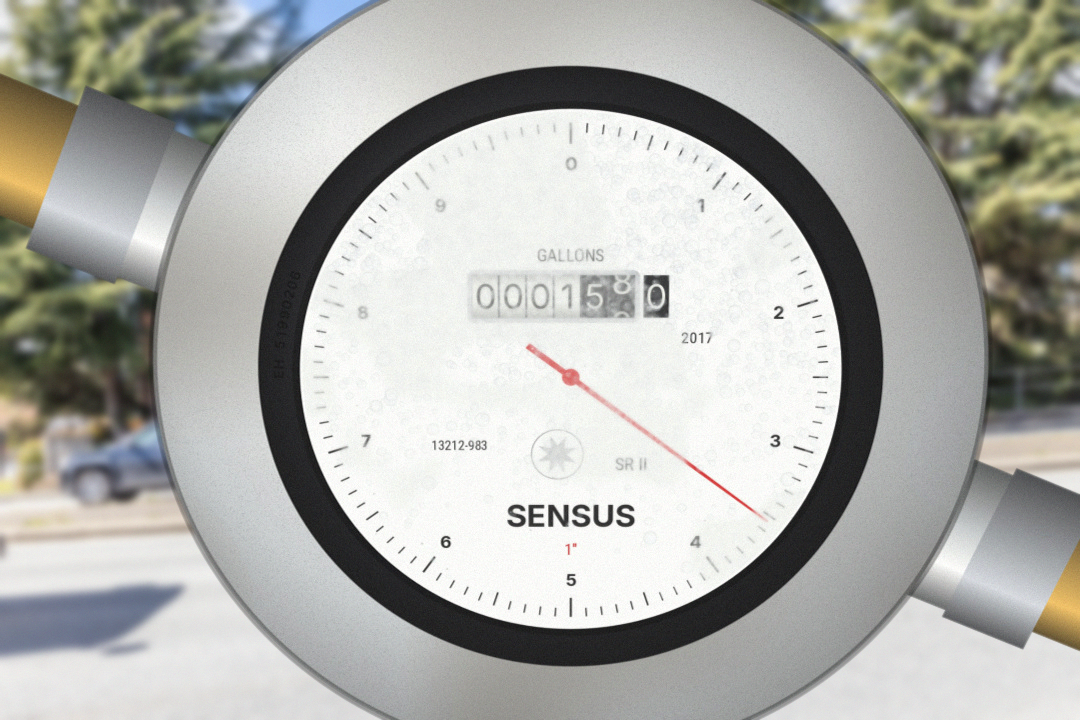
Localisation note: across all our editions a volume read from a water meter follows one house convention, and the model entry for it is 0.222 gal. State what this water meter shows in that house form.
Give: 1583.5 gal
